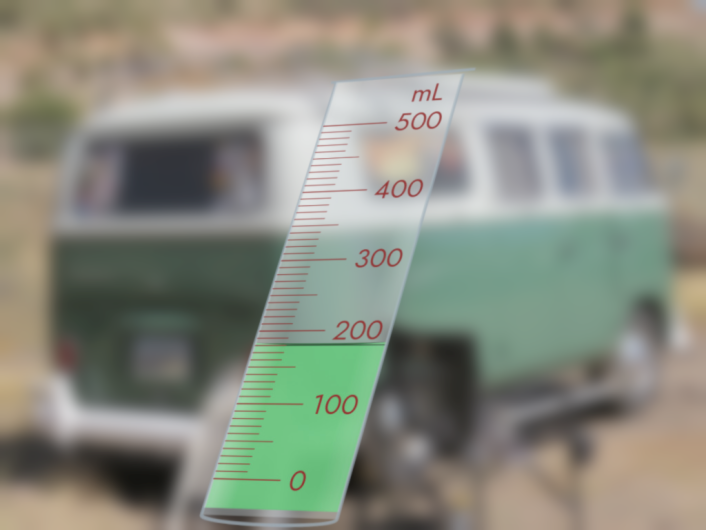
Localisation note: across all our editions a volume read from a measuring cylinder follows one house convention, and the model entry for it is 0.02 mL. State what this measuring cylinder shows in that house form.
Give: 180 mL
